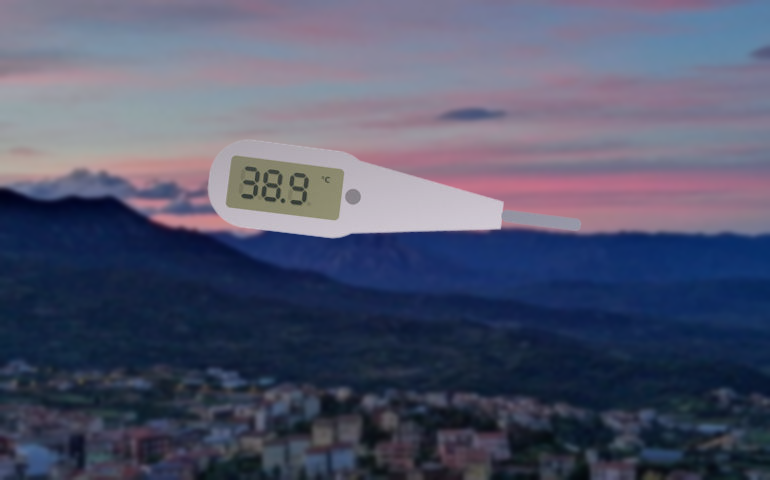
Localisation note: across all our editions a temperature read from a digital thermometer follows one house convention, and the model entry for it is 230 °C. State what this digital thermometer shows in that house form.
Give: 38.9 °C
